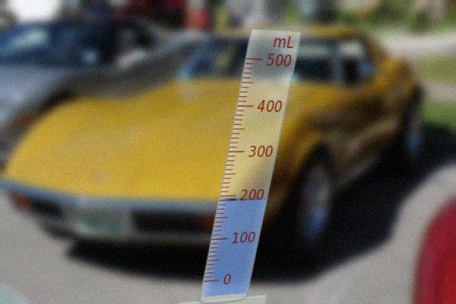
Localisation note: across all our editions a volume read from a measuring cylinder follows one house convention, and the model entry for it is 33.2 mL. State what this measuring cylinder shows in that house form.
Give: 190 mL
